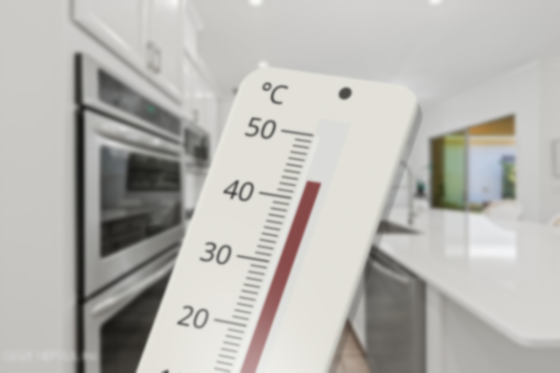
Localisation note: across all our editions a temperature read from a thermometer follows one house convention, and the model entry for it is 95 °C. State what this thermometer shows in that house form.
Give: 43 °C
